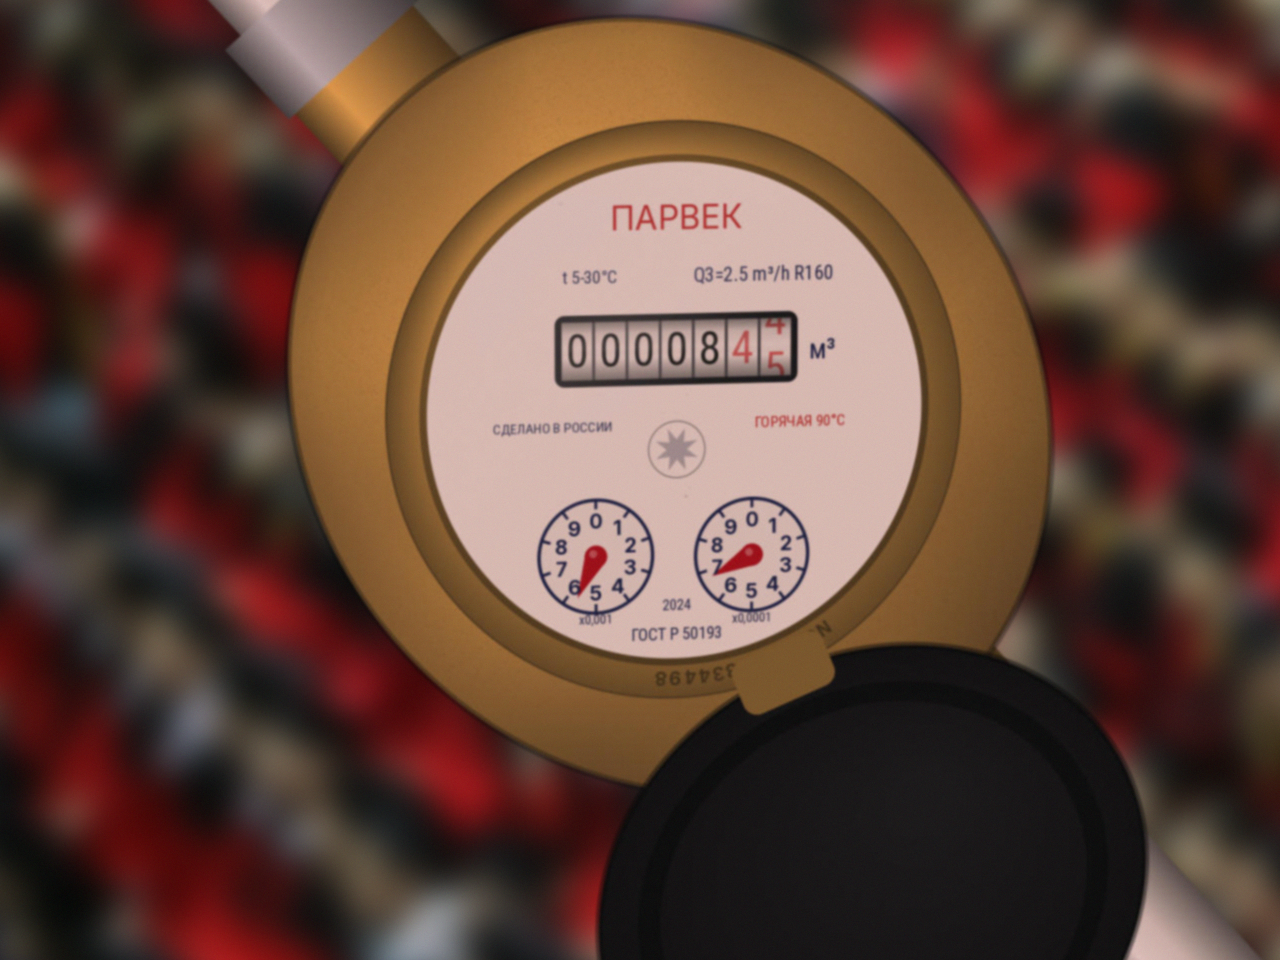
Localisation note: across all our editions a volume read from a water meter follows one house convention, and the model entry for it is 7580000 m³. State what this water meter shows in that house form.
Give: 8.4456 m³
